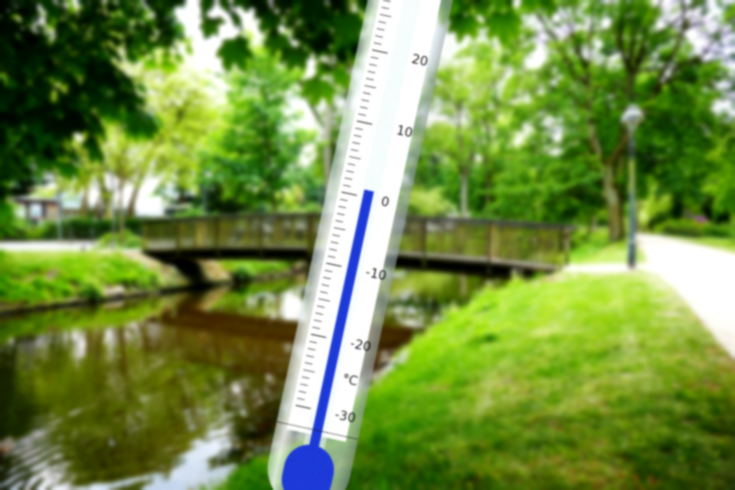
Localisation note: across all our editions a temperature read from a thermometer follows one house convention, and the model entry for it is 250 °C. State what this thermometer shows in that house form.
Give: 1 °C
